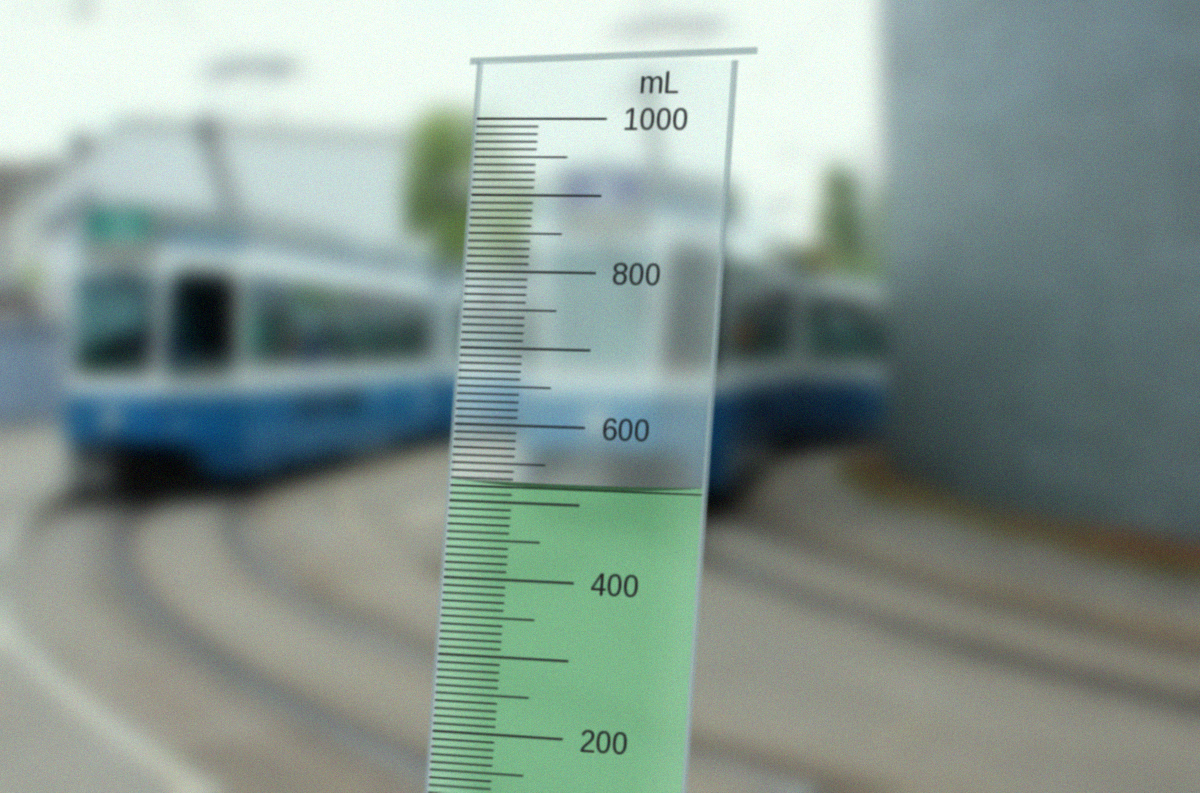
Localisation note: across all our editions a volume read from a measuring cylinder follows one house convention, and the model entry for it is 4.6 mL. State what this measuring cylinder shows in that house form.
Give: 520 mL
